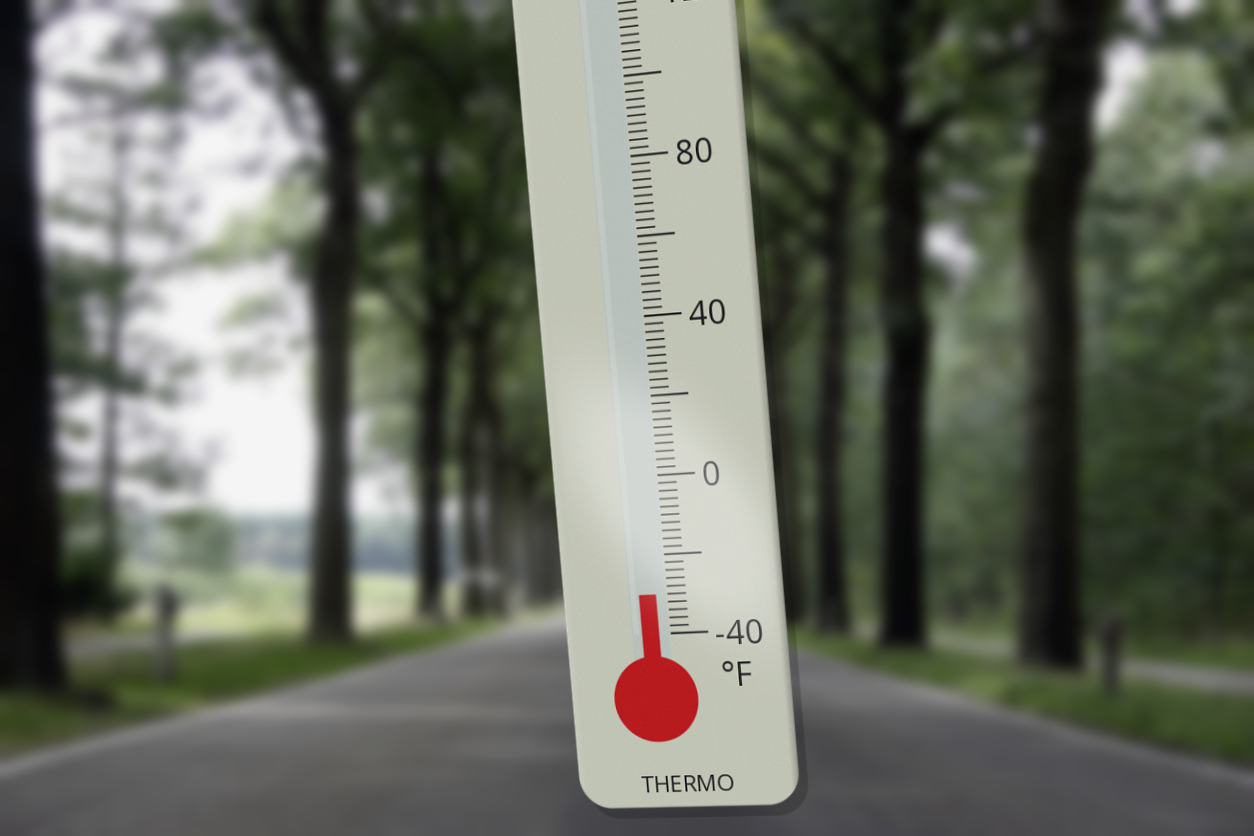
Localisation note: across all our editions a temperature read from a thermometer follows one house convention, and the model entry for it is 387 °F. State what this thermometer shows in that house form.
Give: -30 °F
